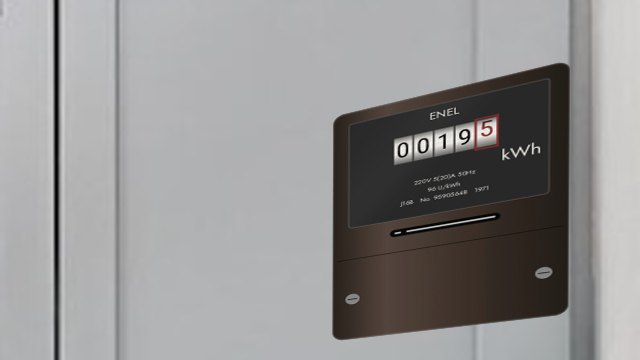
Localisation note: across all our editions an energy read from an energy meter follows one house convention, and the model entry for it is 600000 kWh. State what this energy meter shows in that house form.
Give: 19.5 kWh
